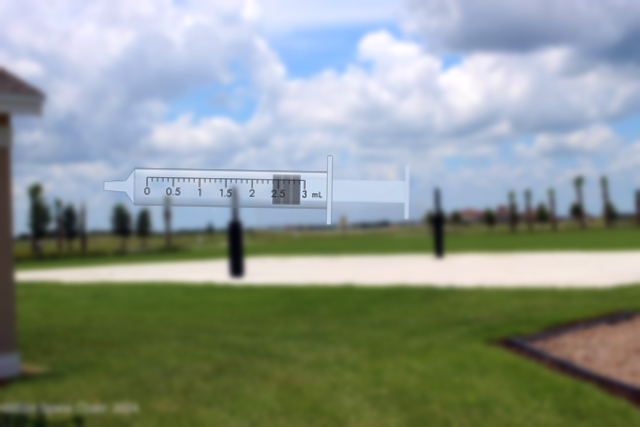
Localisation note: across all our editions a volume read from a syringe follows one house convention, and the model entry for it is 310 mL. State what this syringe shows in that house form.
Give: 2.4 mL
